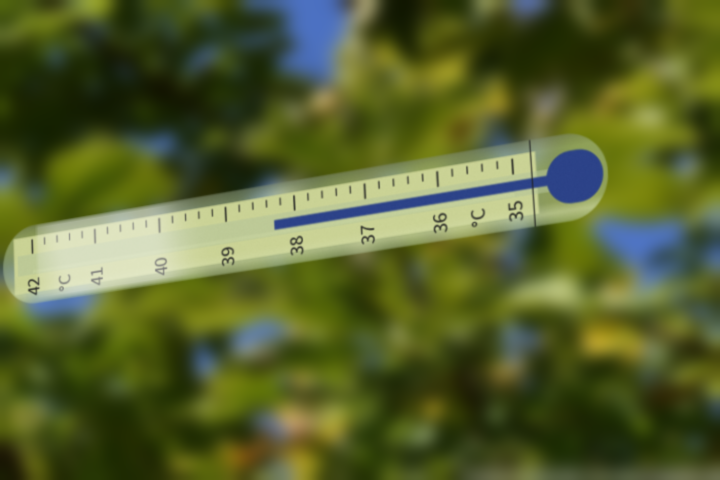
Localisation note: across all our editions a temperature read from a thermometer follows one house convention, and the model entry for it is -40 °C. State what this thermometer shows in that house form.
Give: 38.3 °C
